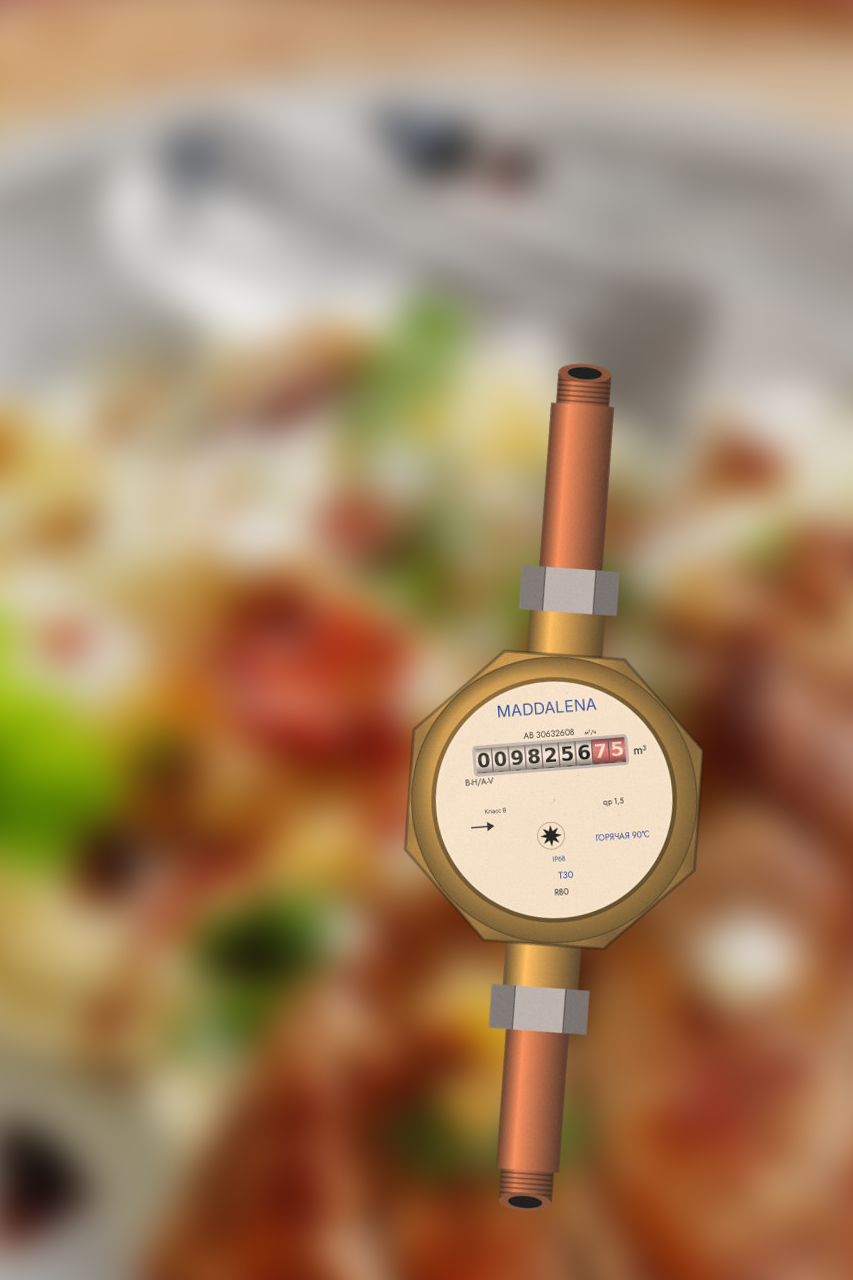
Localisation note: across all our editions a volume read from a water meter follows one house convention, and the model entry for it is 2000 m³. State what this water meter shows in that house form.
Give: 98256.75 m³
